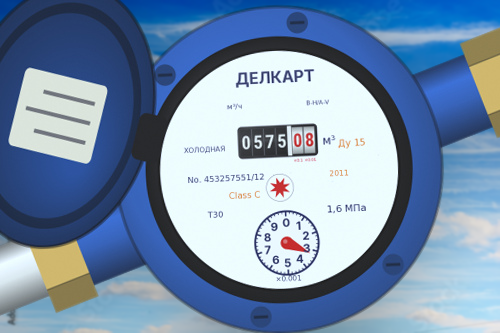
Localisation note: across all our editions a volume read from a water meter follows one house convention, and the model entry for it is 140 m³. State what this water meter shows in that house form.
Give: 575.083 m³
